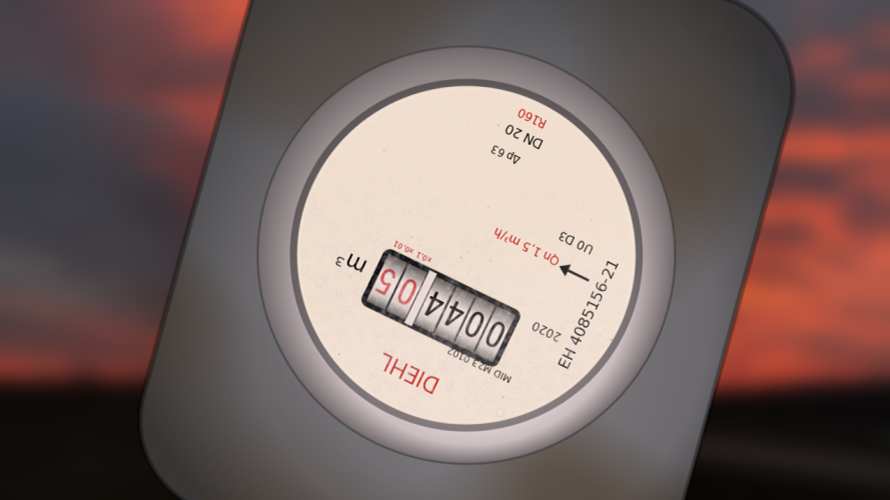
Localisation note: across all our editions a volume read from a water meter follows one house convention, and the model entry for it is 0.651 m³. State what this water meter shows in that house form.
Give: 44.05 m³
